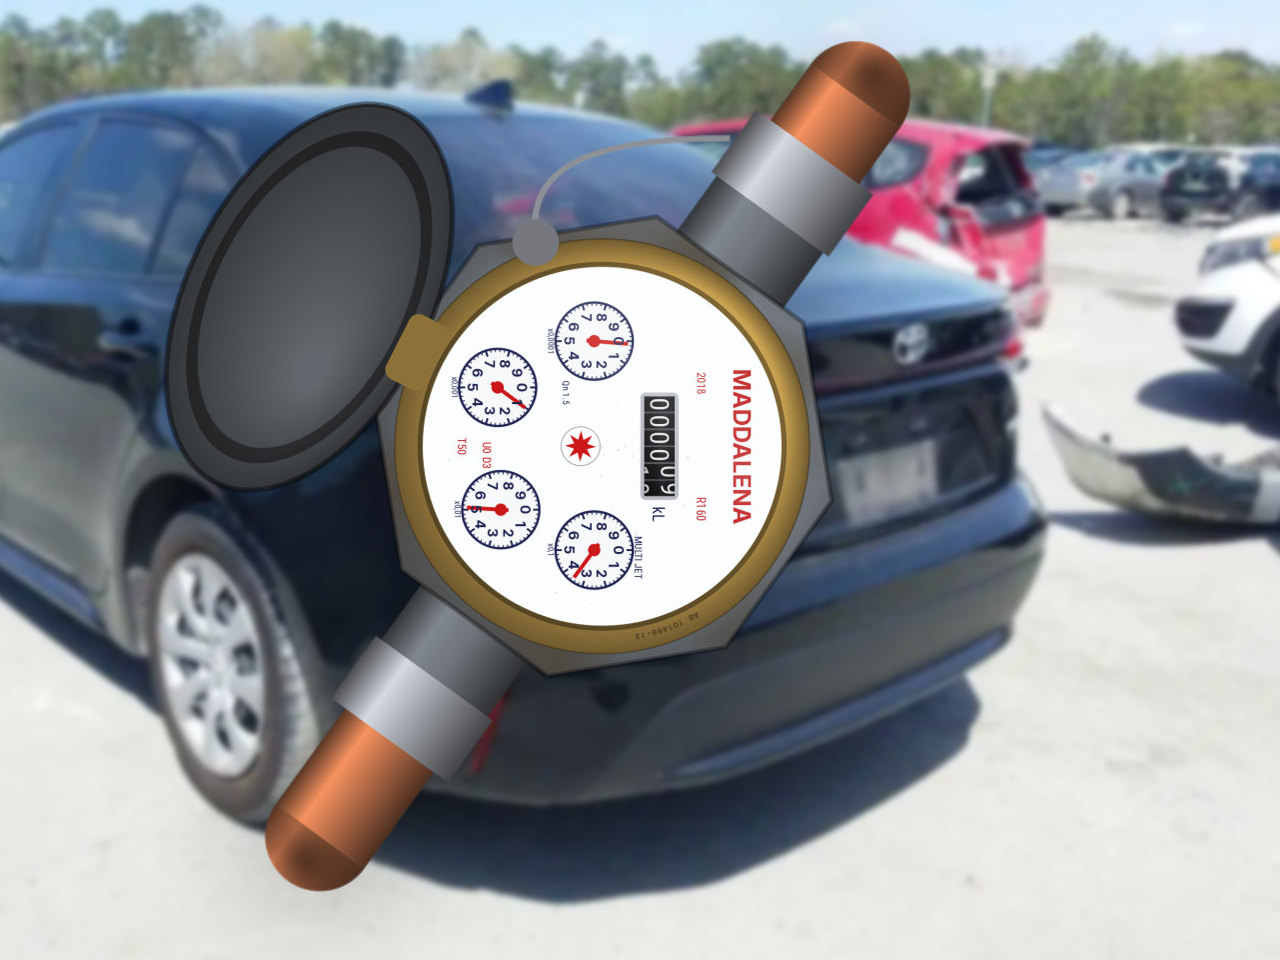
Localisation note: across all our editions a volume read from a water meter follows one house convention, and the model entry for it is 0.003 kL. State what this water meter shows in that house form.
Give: 9.3510 kL
